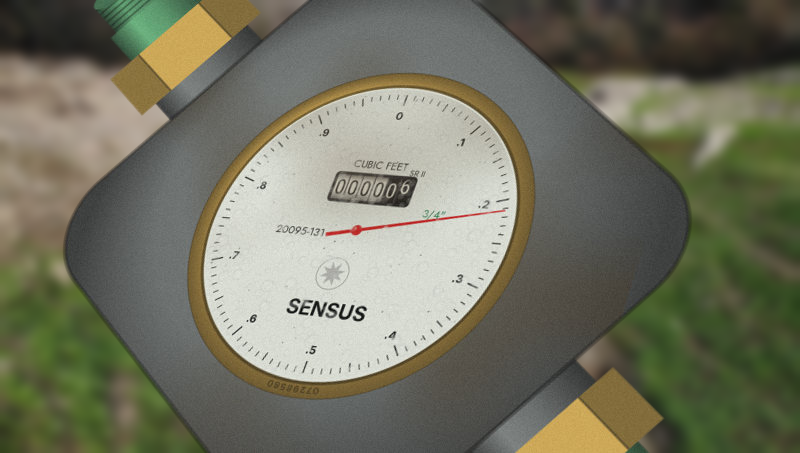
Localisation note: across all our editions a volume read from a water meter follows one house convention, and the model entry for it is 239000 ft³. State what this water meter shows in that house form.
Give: 6.21 ft³
